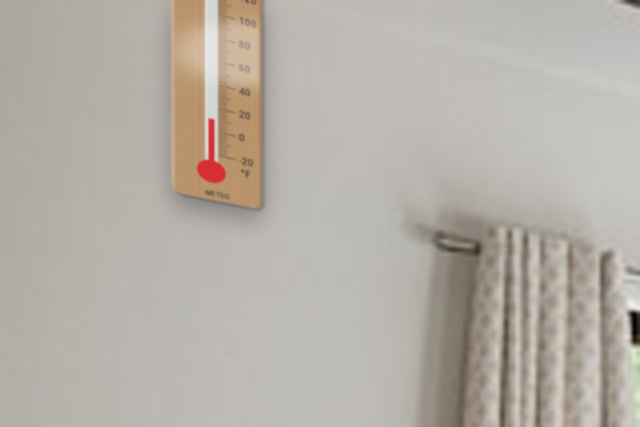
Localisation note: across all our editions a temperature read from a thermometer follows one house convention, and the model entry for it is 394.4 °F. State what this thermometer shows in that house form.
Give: 10 °F
